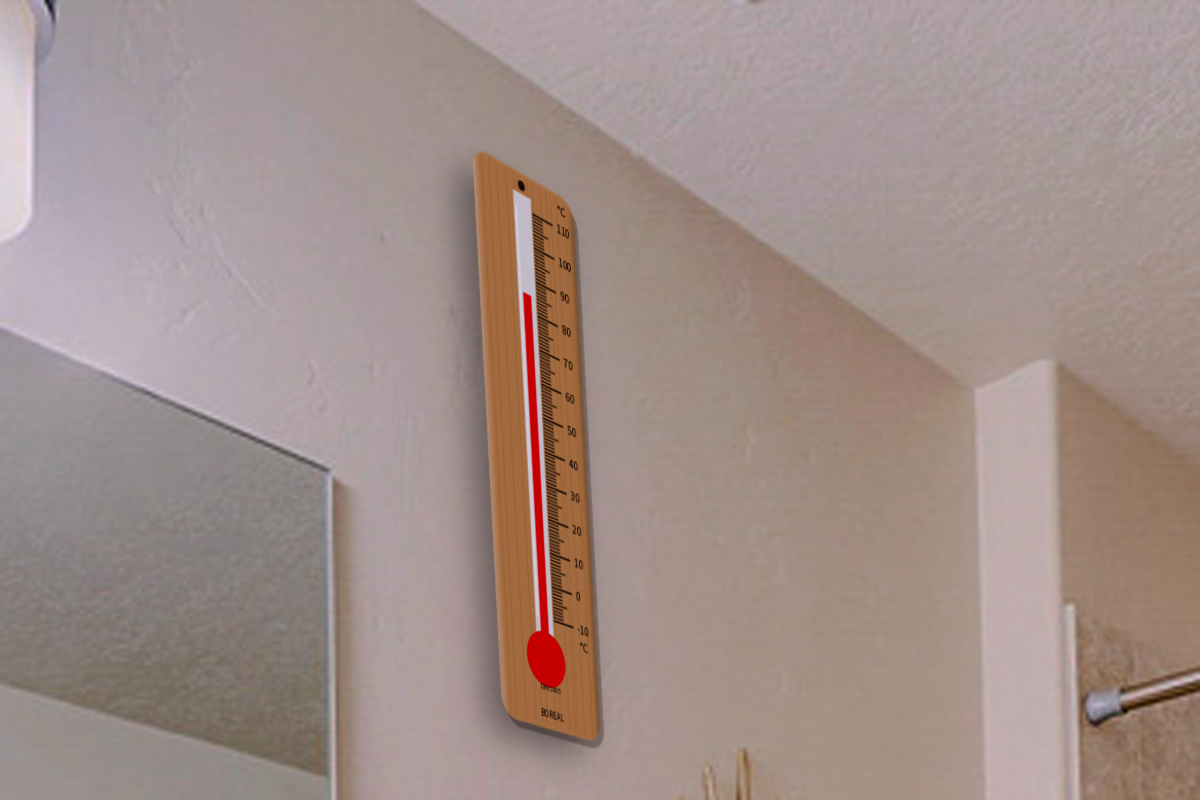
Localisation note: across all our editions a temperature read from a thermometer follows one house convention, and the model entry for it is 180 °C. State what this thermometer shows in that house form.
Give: 85 °C
